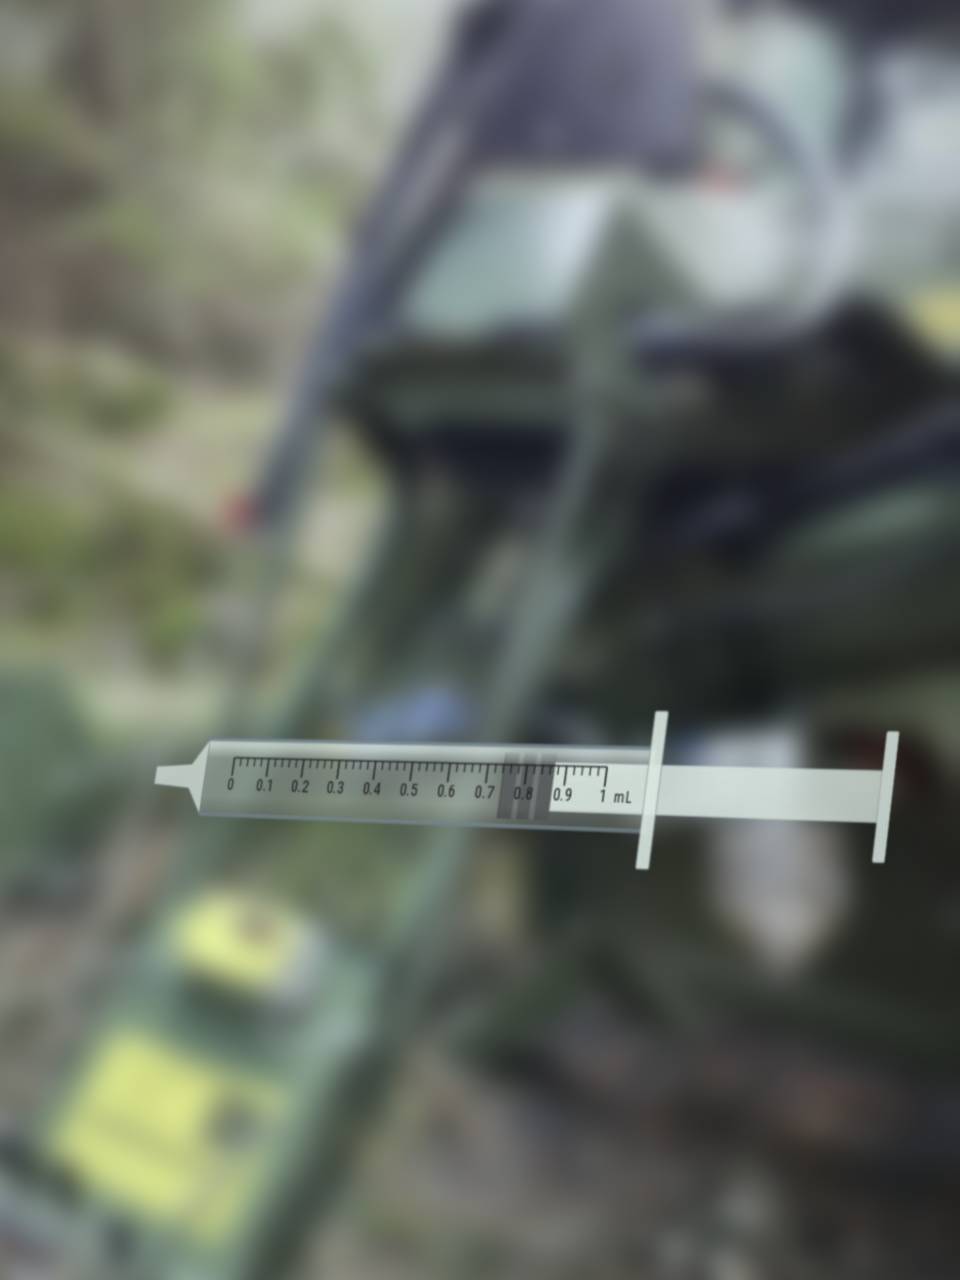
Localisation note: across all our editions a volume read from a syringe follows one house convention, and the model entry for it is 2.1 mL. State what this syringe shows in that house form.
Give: 0.74 mL
